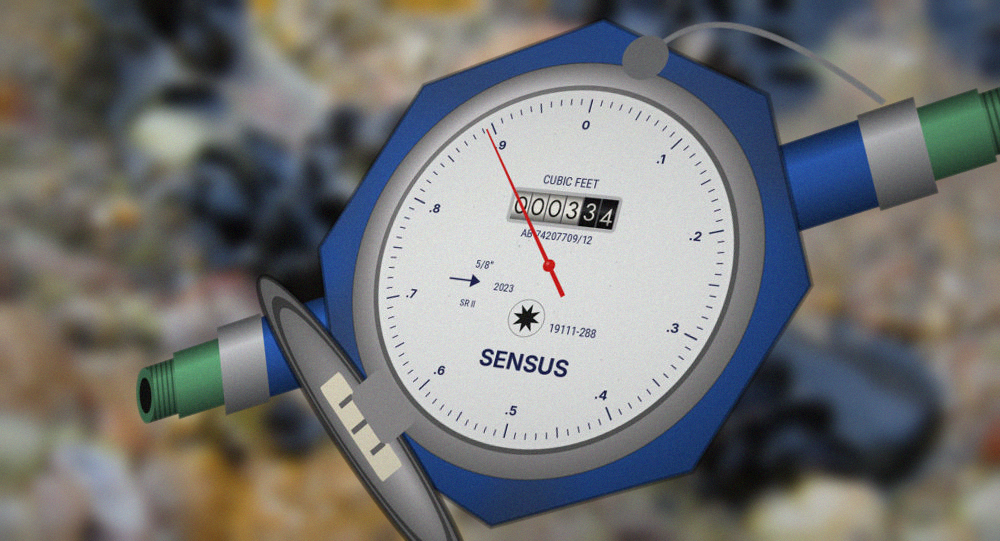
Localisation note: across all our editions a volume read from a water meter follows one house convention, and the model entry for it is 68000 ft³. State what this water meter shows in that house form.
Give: 333.89 ft³
